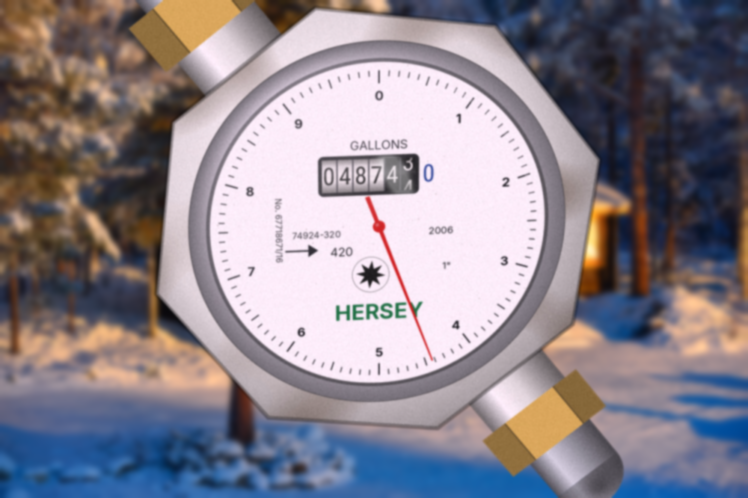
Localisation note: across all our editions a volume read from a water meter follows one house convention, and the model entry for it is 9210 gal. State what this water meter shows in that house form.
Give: 487434.4 gal
